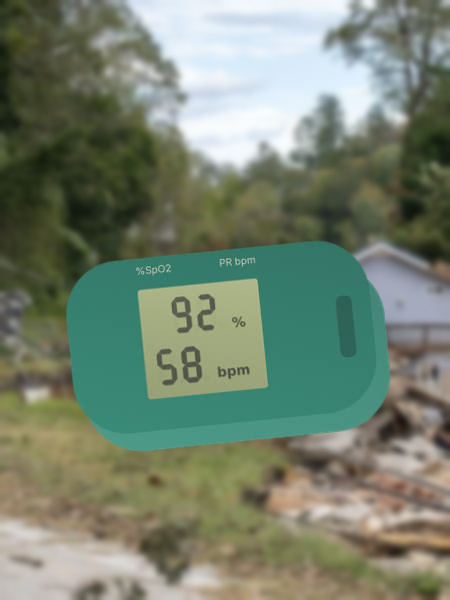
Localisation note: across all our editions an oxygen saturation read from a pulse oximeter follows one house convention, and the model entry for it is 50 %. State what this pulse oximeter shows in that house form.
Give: 92 %
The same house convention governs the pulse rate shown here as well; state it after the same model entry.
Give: 58 bpm
